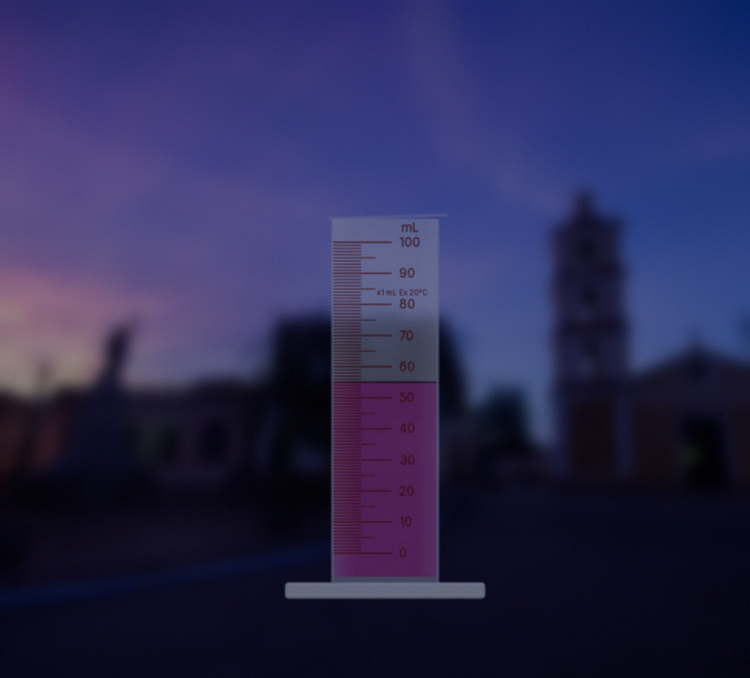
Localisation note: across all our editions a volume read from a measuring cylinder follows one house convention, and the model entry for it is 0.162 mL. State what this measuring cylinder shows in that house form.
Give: 55 mL
